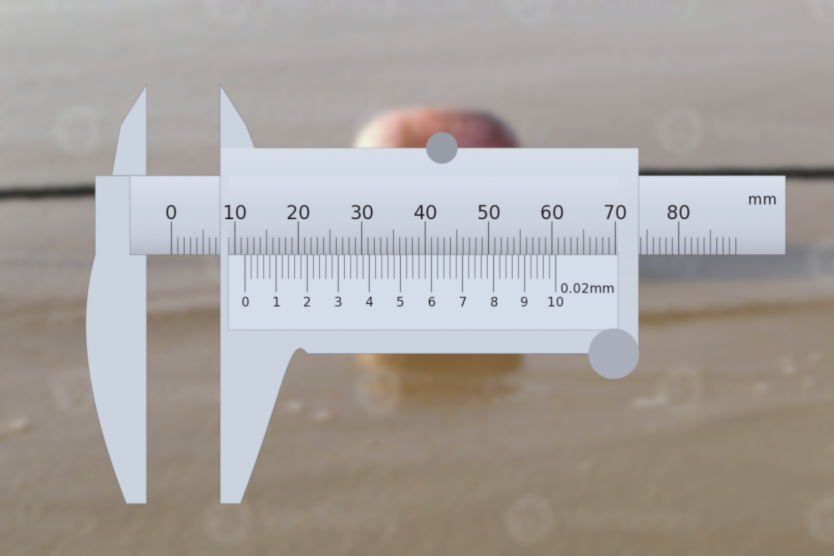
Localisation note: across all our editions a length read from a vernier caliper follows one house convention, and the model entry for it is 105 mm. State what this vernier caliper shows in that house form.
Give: 11.6 mm
